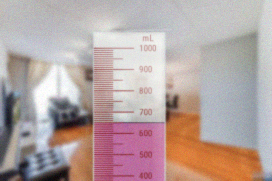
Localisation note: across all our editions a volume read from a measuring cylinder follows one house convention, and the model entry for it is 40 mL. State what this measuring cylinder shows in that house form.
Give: 650 mL
